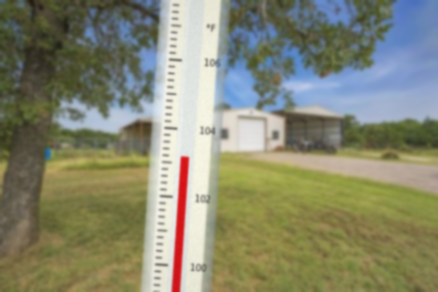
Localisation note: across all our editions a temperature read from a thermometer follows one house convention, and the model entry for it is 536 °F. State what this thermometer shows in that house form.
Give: 103.2 °F
